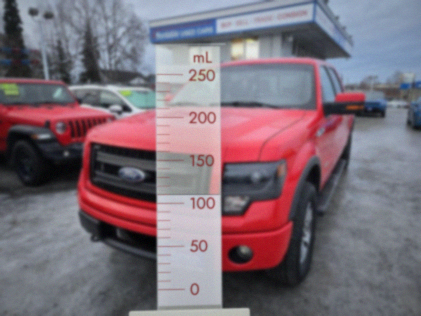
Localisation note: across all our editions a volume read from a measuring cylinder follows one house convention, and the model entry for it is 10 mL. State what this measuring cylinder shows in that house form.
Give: 110 mL
